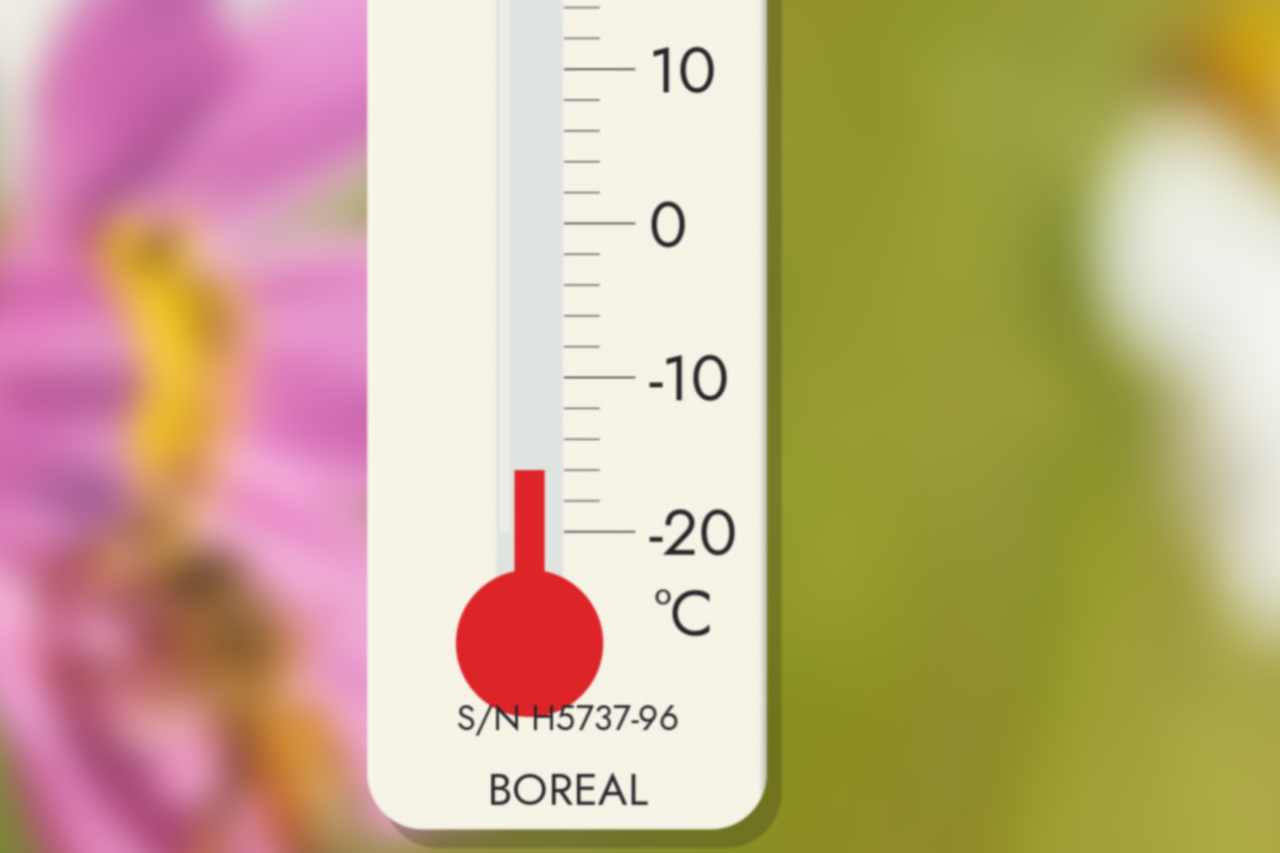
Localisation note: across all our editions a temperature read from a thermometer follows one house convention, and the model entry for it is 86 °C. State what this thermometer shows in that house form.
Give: -16 °C
